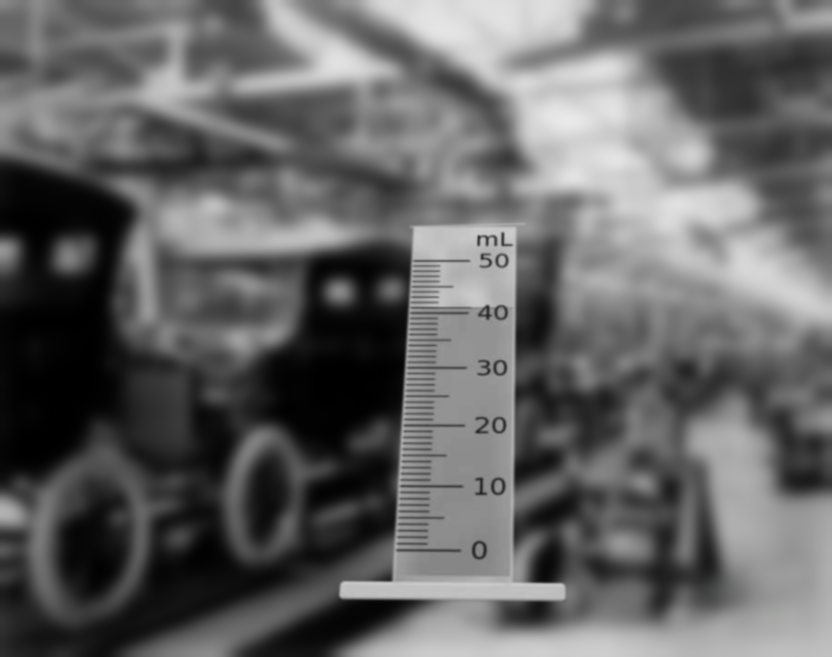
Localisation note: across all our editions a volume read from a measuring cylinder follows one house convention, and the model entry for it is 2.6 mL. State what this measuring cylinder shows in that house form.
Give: 41 mL
